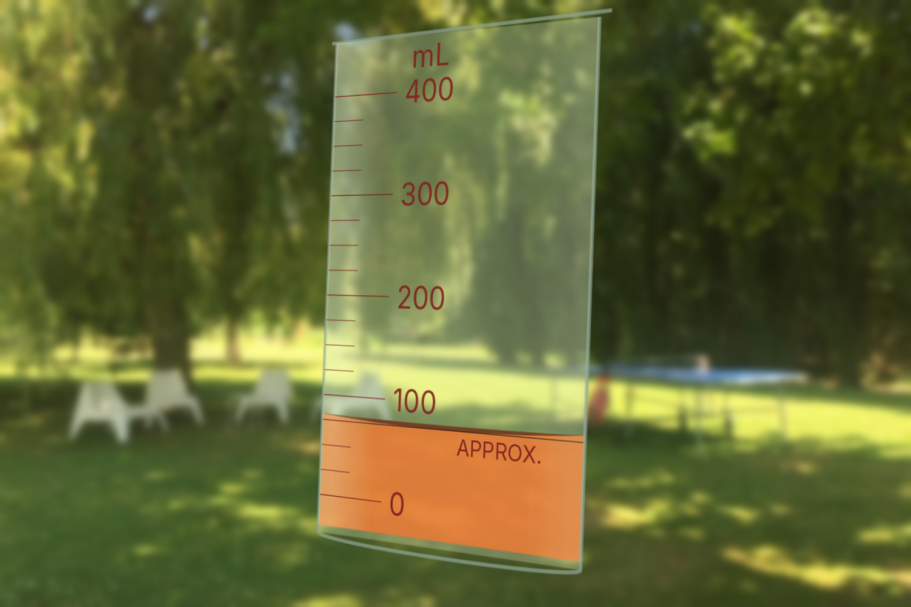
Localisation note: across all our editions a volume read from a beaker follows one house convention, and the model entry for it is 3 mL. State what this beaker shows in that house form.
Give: 75 mL
